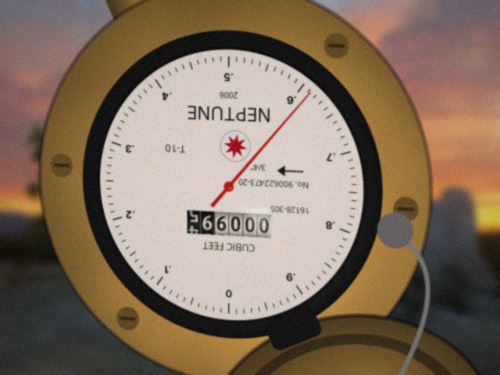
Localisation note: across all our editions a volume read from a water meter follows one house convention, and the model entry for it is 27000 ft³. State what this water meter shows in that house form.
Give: 994.61 ft³
